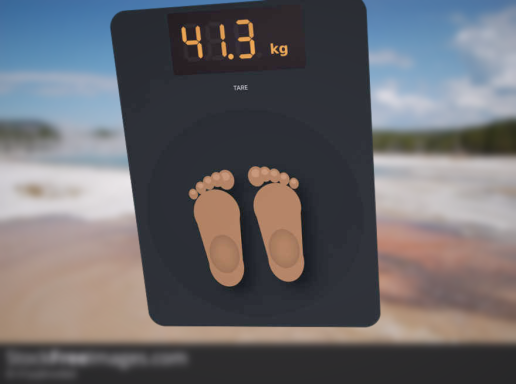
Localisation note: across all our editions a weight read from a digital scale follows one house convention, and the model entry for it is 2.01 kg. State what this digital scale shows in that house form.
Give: 41.3 kg
